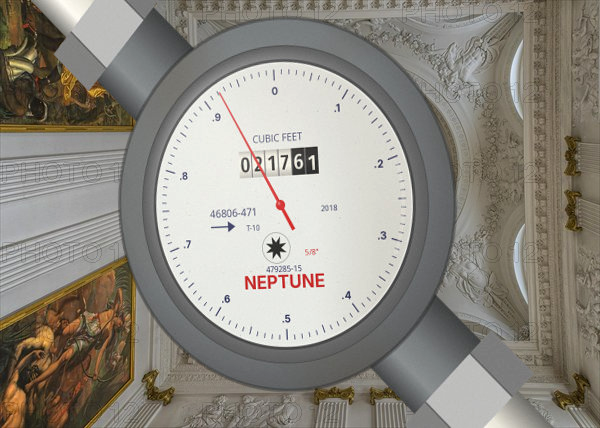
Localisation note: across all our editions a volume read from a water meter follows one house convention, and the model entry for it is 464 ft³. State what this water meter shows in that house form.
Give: 21760.92 ft³
